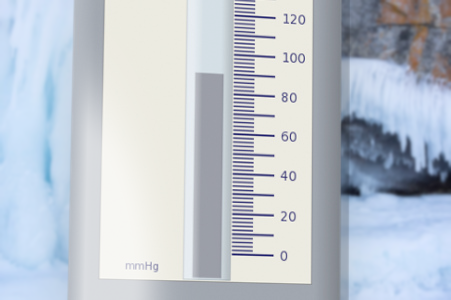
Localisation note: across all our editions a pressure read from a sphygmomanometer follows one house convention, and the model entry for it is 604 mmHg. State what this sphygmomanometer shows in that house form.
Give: 90 mmHg
